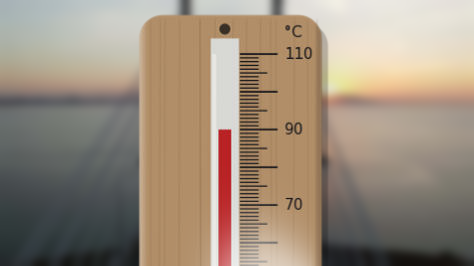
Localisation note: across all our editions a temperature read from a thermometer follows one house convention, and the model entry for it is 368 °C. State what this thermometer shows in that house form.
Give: 90 °C
